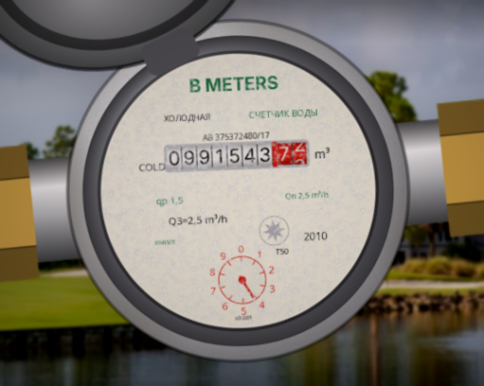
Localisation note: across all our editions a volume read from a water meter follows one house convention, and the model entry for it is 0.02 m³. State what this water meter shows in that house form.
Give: 991543.724 m³
